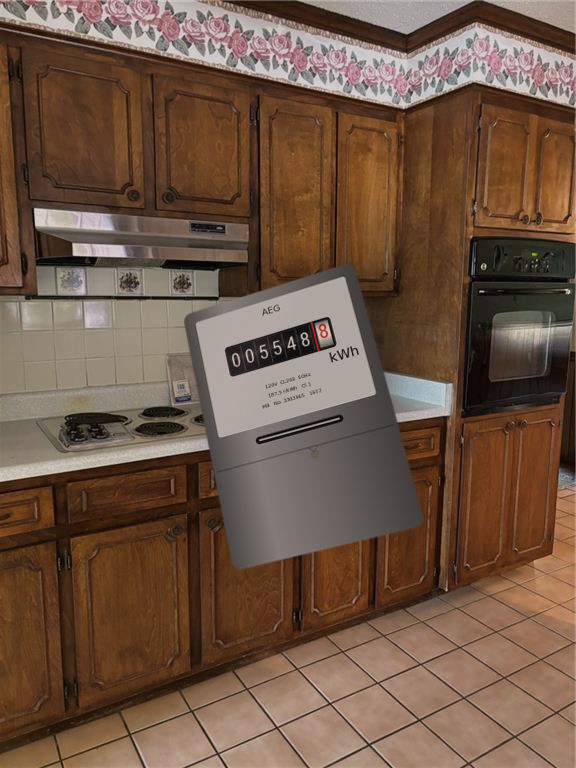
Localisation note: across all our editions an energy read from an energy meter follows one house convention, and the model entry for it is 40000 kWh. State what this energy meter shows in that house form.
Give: 5548.8 kWh
